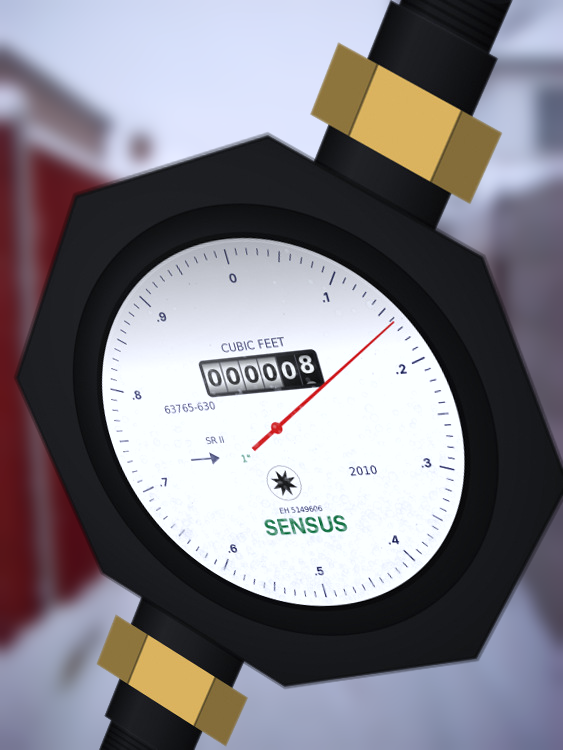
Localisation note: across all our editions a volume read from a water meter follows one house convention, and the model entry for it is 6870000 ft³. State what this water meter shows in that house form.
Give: 8.16 ft³
